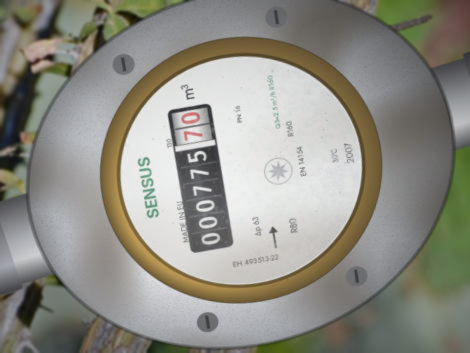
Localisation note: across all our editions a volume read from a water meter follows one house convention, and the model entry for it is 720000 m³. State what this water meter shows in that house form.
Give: 775.70 m³
